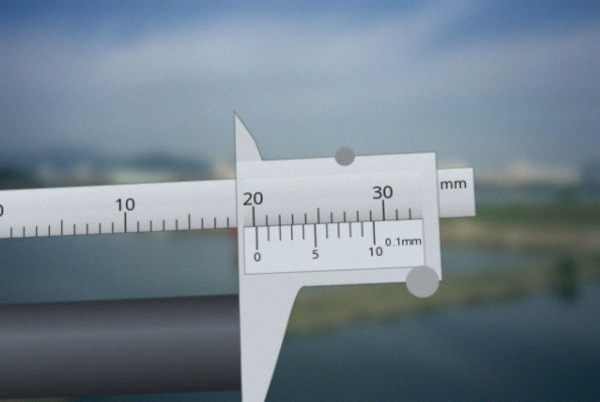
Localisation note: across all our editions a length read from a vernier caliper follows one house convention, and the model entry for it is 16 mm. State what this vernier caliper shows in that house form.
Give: 20.2 mm
